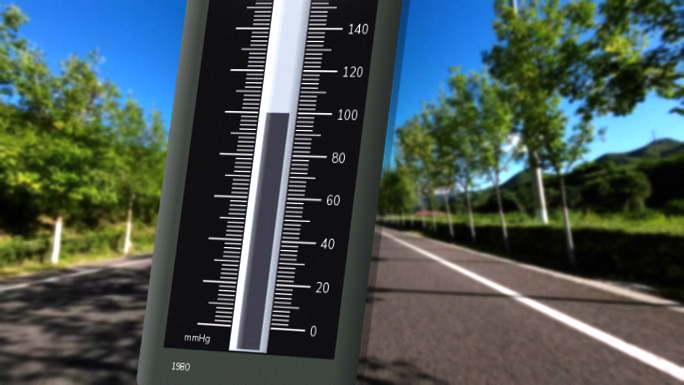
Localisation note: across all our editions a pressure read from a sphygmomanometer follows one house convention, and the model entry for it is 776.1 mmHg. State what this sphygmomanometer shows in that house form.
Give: 100 mmHg
